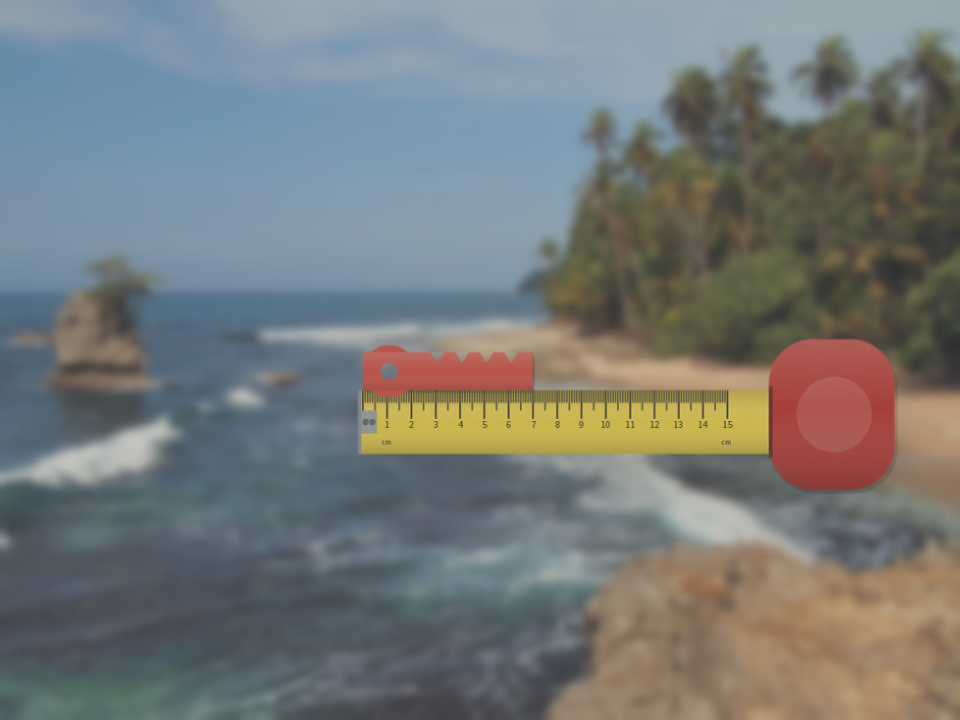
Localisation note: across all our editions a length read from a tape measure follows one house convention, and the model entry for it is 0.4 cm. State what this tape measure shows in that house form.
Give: 7 cm
